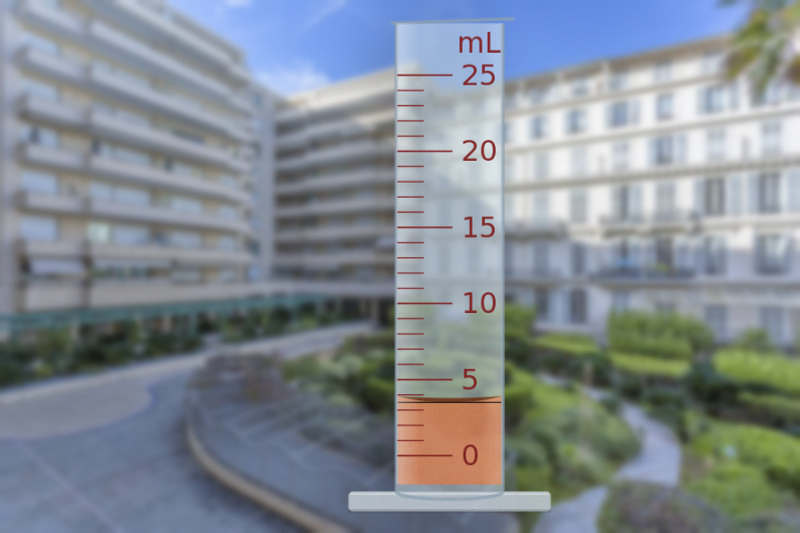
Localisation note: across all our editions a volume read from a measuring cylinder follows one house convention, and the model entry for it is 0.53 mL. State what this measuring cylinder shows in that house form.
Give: 3.5 mL
